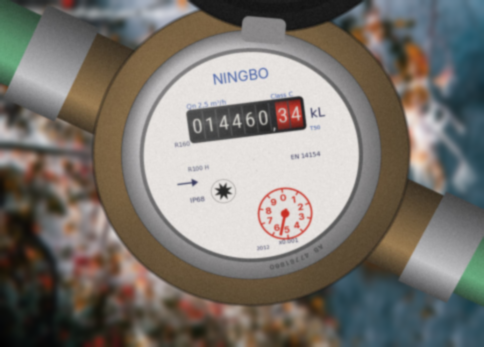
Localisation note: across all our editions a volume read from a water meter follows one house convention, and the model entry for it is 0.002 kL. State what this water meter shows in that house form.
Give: 14460.345 kL
